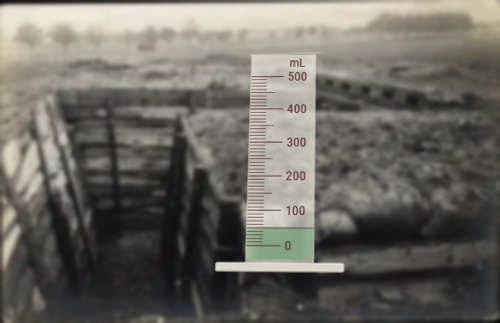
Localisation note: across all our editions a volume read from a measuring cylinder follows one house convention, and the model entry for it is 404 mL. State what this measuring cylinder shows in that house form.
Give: 50 mL
